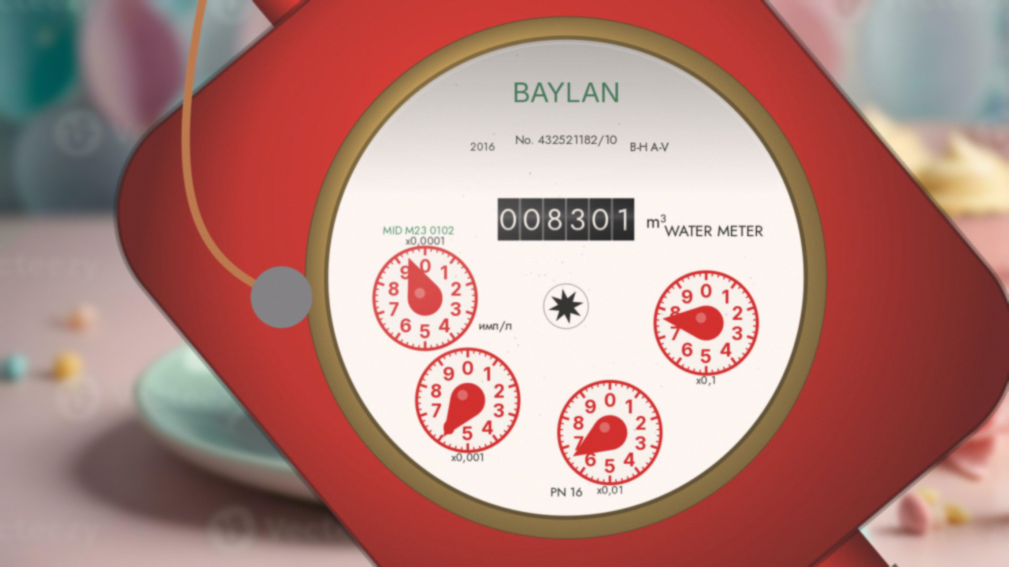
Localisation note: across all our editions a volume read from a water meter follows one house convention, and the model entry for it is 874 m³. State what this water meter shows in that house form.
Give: 8301.7659 m³
